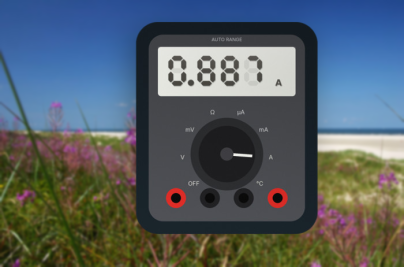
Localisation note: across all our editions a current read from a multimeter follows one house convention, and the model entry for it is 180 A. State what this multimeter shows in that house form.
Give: 0.887 A
